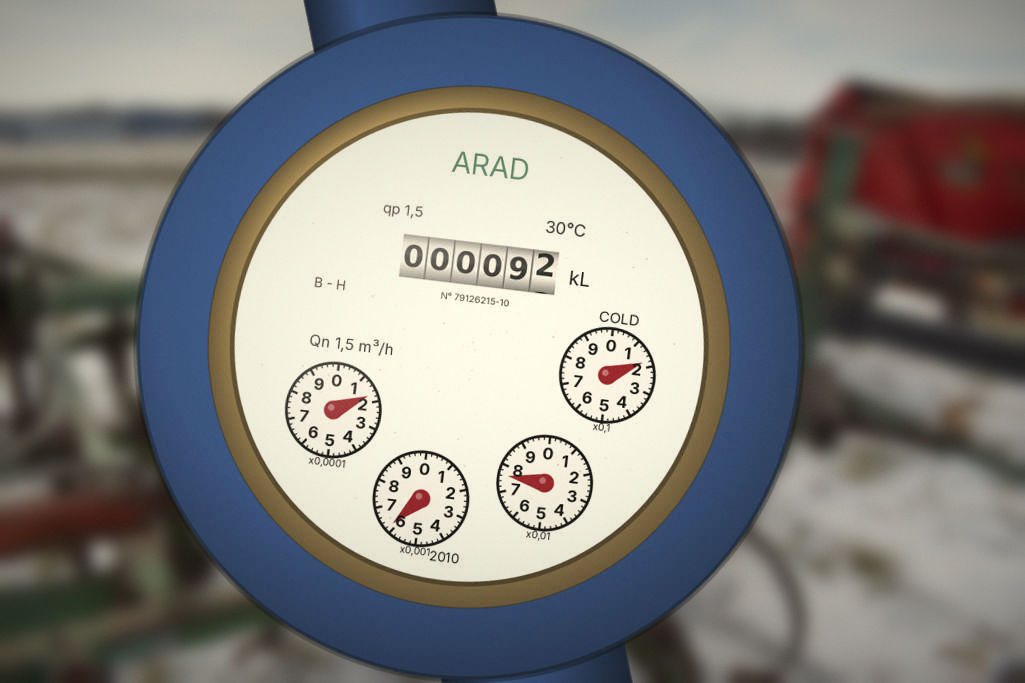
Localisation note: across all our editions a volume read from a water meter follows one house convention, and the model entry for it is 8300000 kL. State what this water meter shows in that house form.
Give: 92.1761 kL
